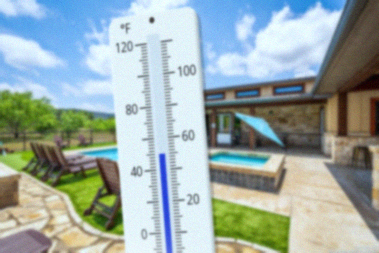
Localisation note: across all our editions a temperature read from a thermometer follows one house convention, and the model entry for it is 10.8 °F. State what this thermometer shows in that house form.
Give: 50 °F
